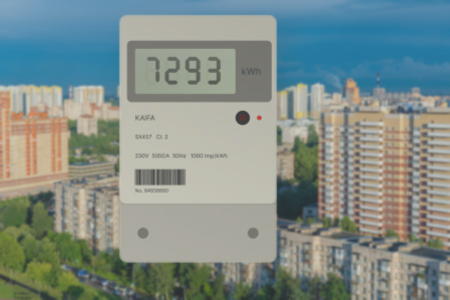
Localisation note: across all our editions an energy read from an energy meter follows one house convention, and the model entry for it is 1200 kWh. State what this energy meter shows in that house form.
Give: 7293 kWh
